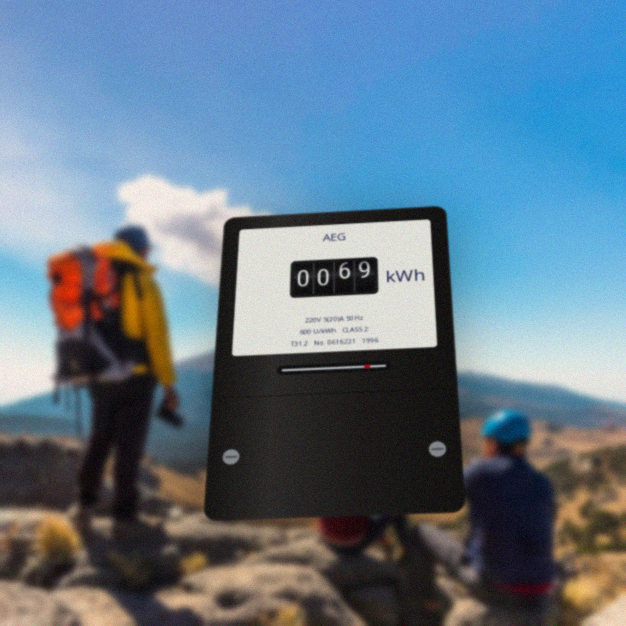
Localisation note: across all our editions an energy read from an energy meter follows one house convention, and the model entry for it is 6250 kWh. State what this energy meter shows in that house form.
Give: 69 kWh
